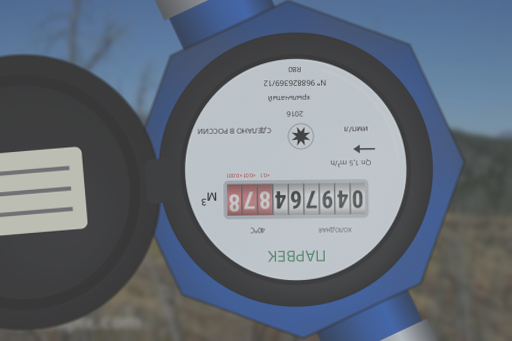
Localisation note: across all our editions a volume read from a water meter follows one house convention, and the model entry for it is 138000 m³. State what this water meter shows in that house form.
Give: 49764.878 m³
